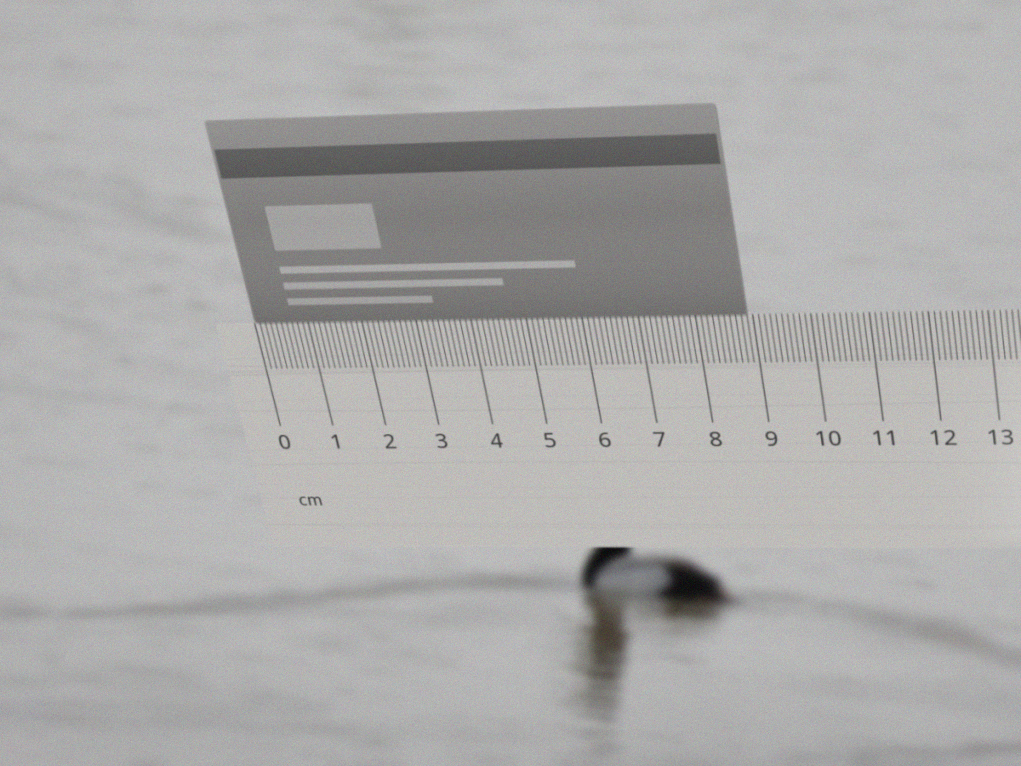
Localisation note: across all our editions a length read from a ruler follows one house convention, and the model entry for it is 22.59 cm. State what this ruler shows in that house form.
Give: 8.9 cm
